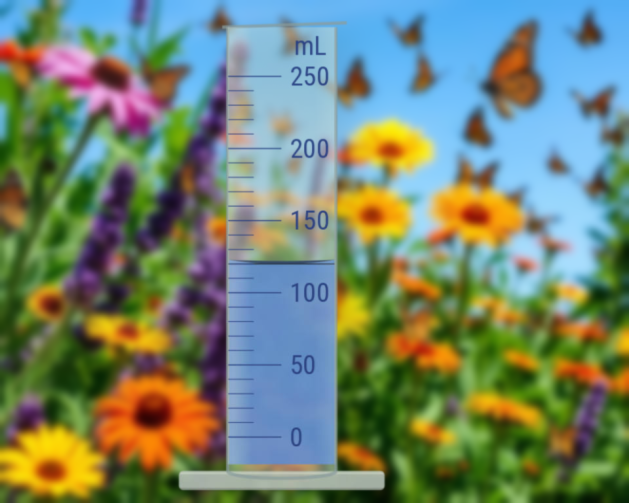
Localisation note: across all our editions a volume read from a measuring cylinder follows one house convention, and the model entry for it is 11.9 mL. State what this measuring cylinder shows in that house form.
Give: 120 mL
